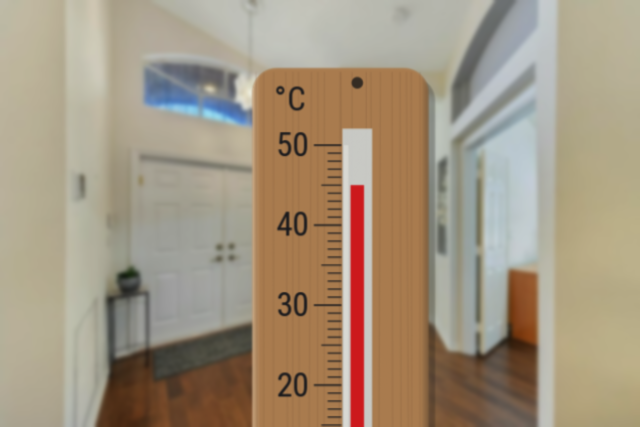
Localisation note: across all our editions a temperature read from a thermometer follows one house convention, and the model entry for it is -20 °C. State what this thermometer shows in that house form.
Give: 45 °C
